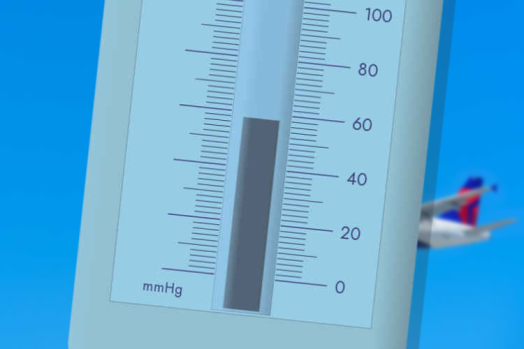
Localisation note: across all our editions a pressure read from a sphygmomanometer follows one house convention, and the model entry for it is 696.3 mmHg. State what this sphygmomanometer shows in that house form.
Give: 58 mmHg
